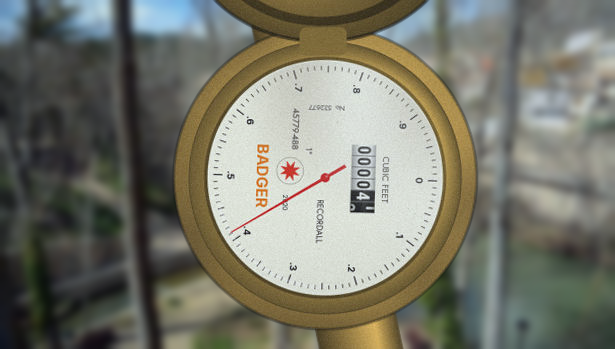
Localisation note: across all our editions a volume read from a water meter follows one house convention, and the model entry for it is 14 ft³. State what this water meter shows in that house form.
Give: 41.41 ft³
